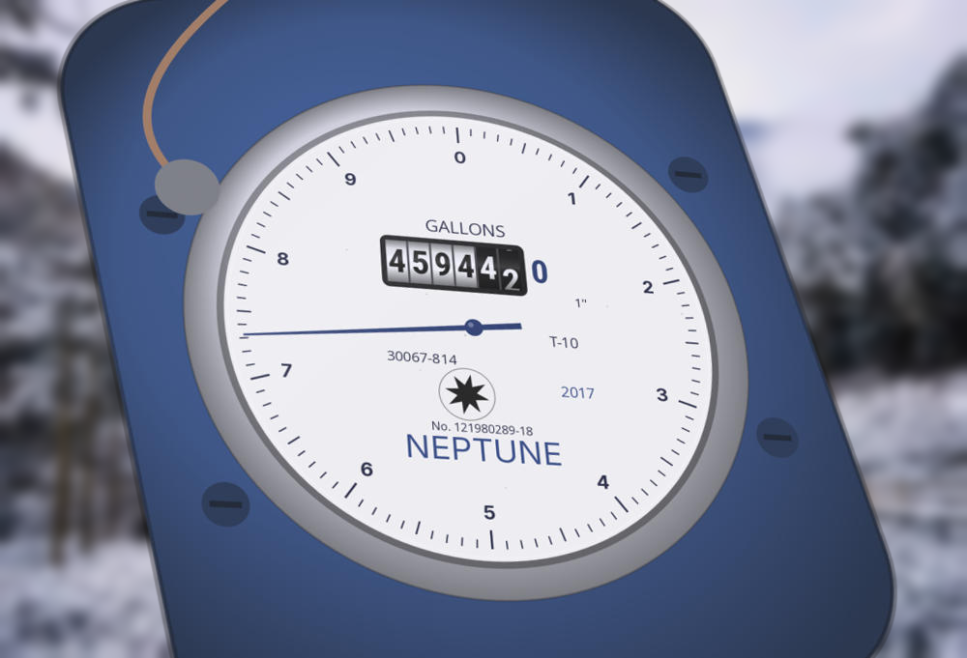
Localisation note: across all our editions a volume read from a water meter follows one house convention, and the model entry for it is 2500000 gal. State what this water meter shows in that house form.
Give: 4594417.3 gal
